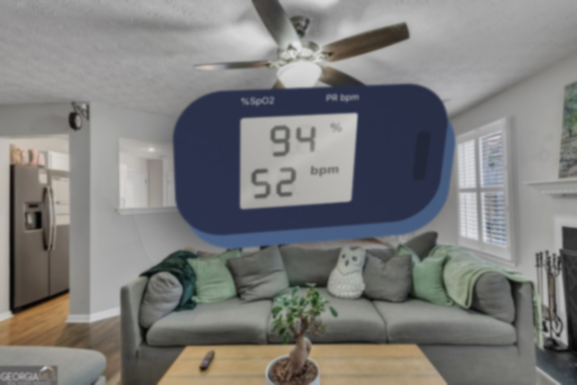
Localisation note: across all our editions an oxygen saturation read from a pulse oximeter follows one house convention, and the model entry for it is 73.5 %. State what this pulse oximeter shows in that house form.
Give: 94 %
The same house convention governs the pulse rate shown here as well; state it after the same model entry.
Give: 52 bpm
